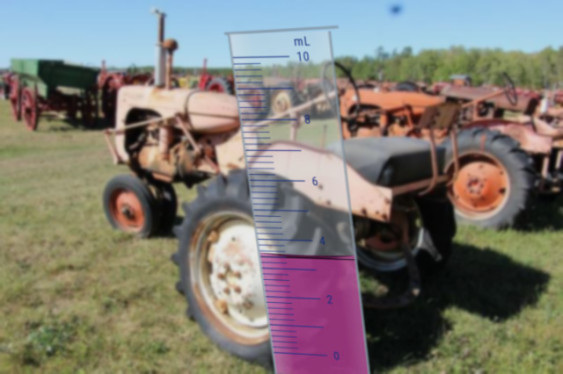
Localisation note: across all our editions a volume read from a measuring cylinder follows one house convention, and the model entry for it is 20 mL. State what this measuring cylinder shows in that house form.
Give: 3.4 mL
